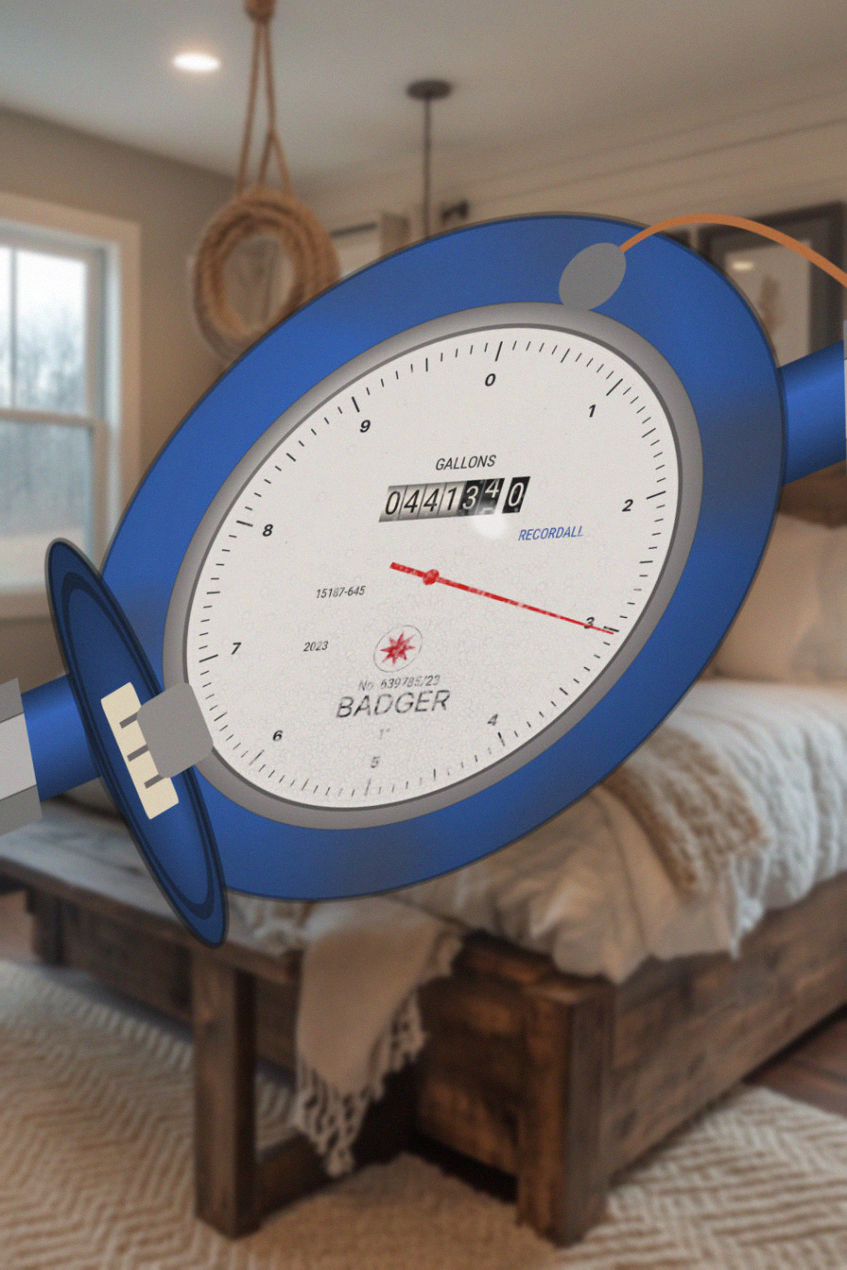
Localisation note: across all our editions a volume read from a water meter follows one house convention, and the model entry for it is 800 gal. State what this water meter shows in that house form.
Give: 441343.0 gal
